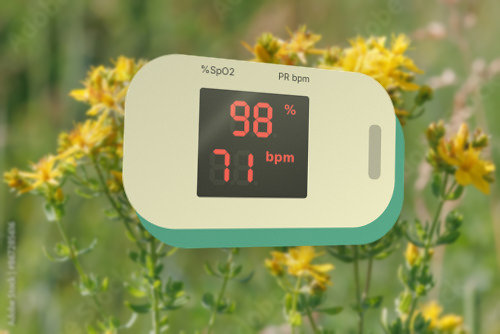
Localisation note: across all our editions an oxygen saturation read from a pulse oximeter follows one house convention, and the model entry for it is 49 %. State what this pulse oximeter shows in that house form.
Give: 98 %
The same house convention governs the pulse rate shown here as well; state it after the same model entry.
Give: 71 bpm
